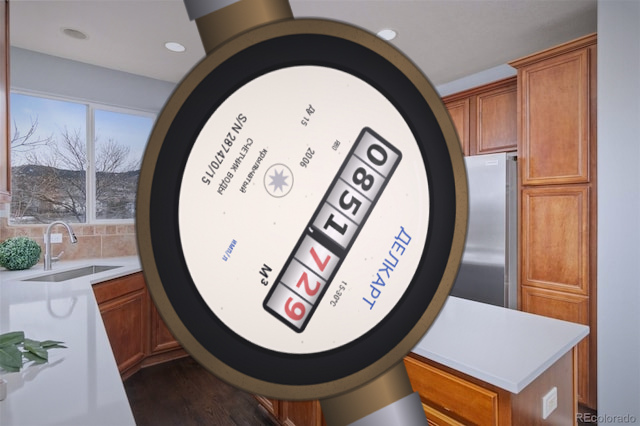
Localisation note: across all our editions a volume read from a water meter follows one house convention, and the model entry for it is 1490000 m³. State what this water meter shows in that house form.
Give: 851.729 m³
